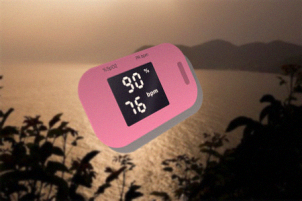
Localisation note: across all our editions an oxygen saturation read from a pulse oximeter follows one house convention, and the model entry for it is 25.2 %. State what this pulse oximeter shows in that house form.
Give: 90 %
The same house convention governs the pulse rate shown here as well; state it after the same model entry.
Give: 76 bpm
